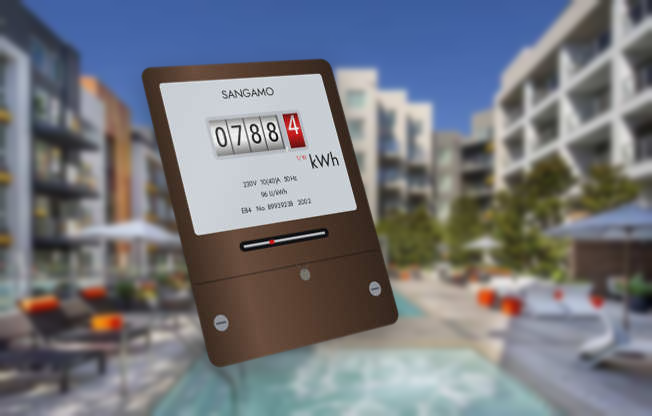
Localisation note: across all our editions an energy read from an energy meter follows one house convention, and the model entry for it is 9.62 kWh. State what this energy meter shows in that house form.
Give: 788.4 kWh
